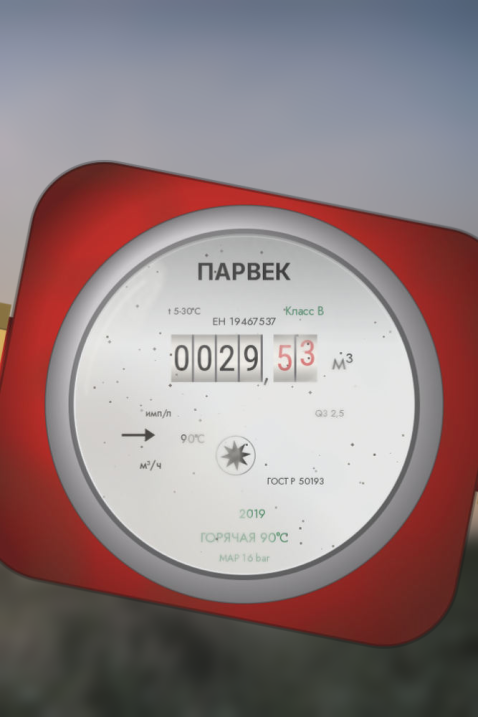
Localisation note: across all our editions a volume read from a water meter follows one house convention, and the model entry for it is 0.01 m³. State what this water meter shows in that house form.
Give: 29.53 m³
